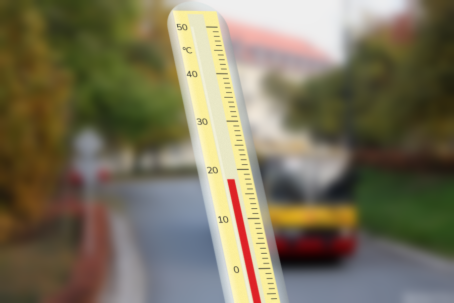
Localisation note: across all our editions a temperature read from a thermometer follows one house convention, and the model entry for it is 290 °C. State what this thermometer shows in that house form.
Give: 18 °C
